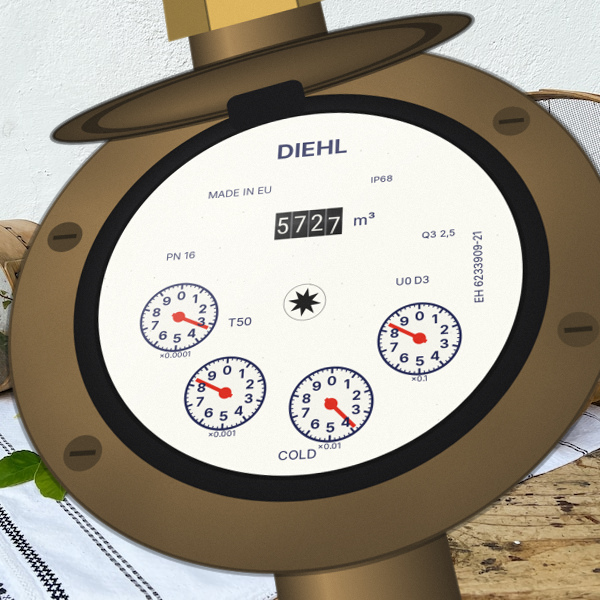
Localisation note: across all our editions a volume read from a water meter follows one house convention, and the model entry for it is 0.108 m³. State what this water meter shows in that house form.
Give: 5726.8383 m³
